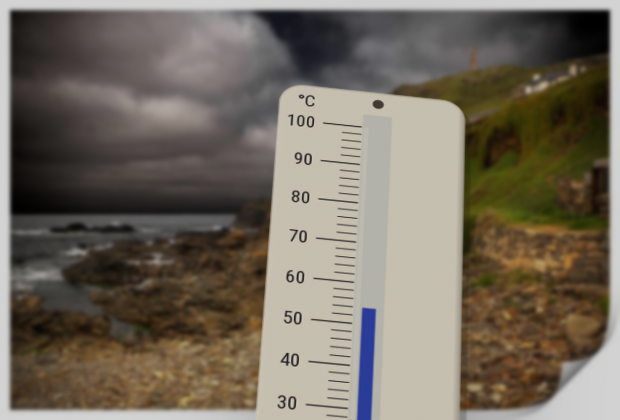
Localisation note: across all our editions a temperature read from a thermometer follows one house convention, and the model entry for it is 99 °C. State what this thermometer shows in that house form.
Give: 54 °C
